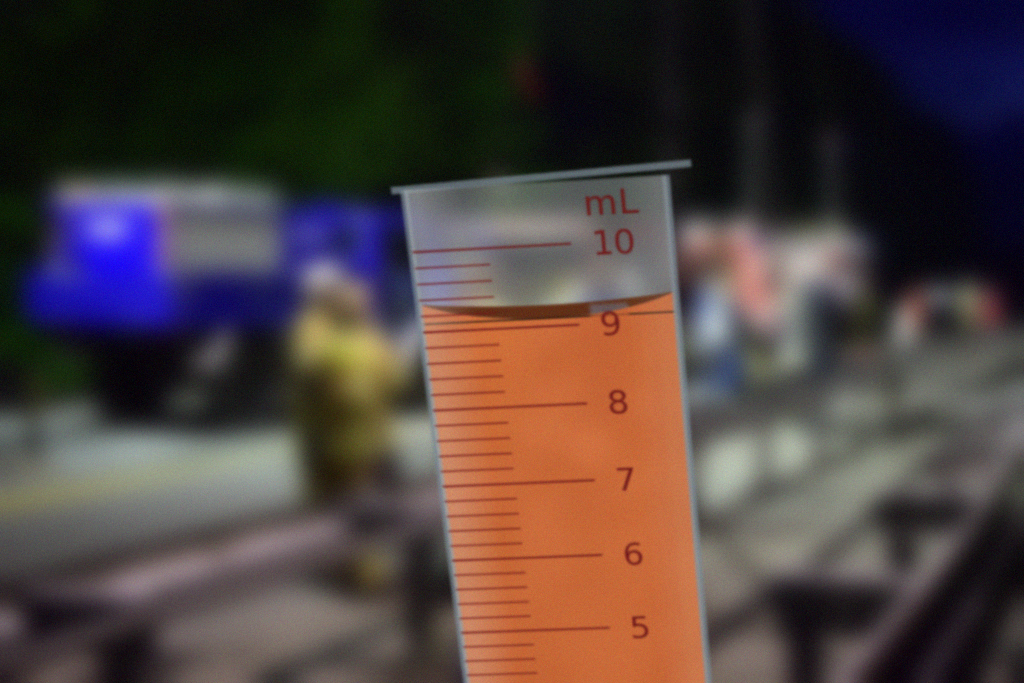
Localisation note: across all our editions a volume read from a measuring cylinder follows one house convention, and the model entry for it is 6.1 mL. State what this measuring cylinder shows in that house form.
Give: 9.1 mL
